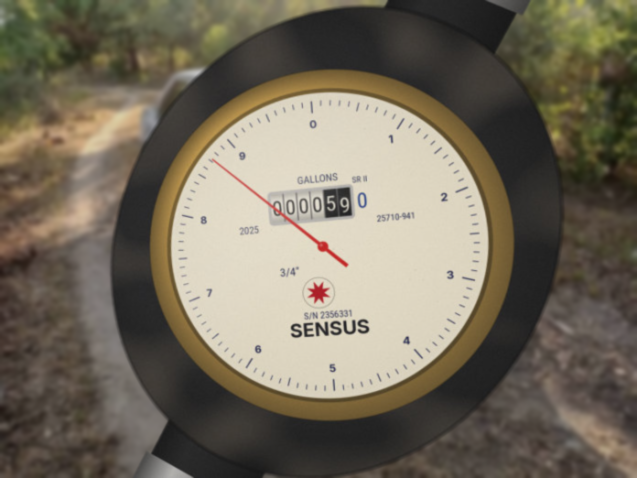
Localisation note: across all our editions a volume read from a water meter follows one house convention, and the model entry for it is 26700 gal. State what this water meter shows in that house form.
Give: 588.7 gal
